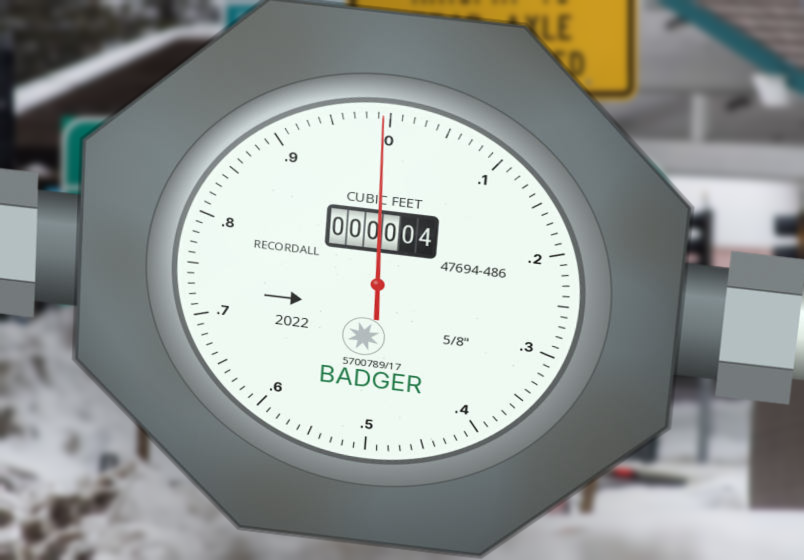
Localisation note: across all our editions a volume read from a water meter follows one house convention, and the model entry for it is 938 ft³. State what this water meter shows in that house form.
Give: 3.99 ft³
